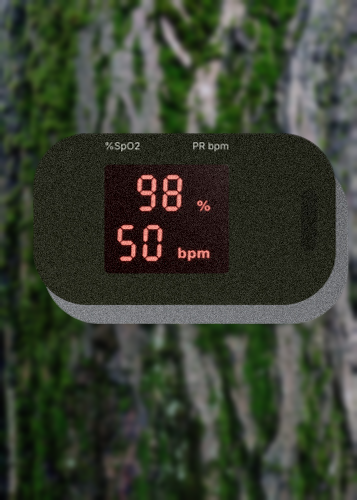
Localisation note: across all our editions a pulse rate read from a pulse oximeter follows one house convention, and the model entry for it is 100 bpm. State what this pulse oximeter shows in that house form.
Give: 50 bpm
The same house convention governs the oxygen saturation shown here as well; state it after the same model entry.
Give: 98 %
